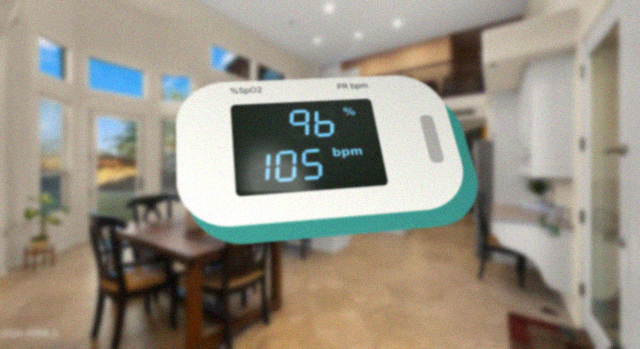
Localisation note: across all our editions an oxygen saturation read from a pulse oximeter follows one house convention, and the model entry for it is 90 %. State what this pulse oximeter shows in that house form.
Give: 96 %
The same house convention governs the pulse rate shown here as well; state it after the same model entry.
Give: 105 bpm
